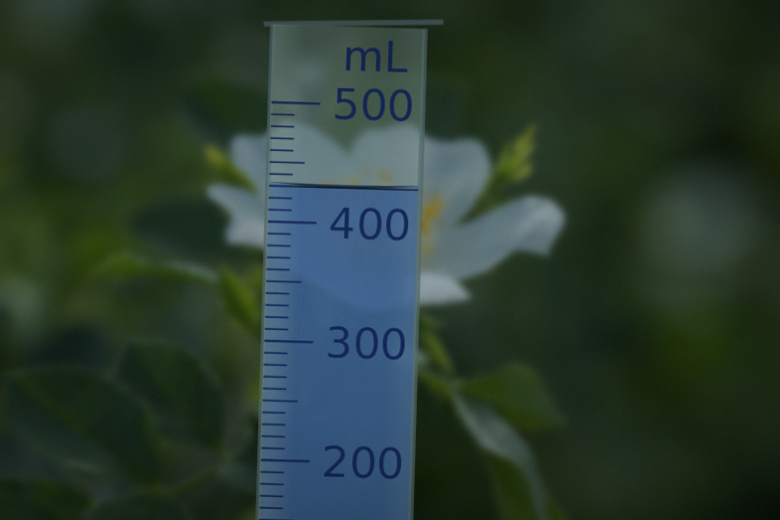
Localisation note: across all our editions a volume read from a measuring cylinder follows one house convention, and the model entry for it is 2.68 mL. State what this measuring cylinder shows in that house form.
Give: 430 mL
